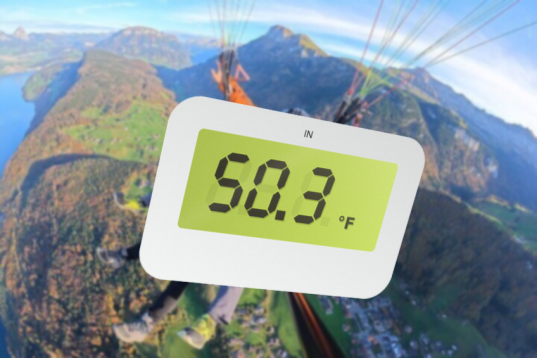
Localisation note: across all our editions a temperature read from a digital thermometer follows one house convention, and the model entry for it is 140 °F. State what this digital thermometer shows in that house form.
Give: 50.3 °F
